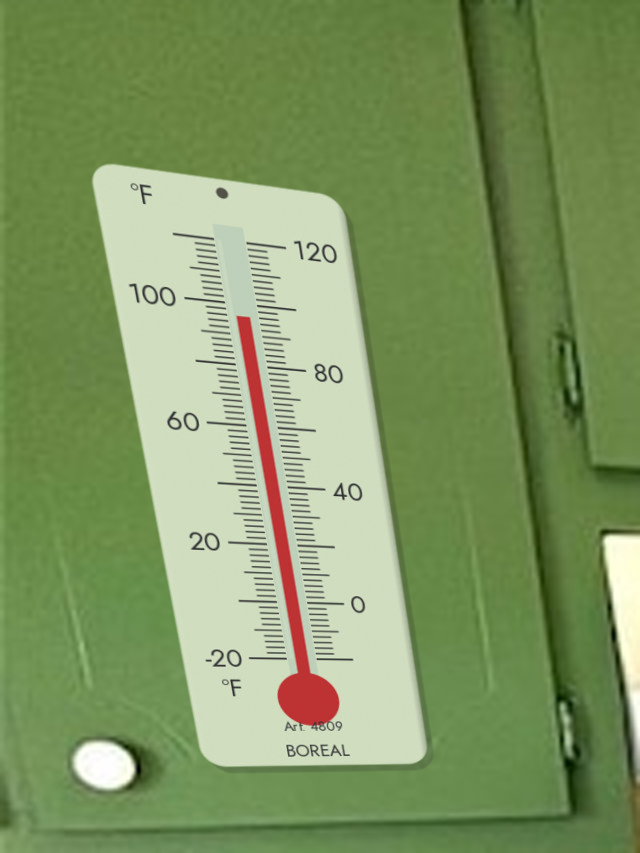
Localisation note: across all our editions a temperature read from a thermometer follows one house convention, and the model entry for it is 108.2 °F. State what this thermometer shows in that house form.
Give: 96 °F
